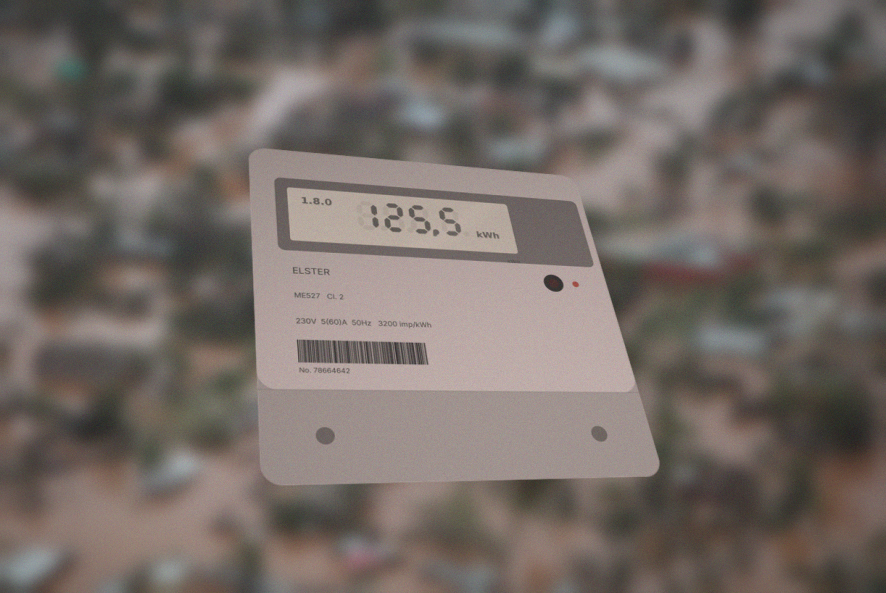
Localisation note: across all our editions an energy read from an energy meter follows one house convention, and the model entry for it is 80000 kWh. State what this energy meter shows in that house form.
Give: 125.5 kWh
